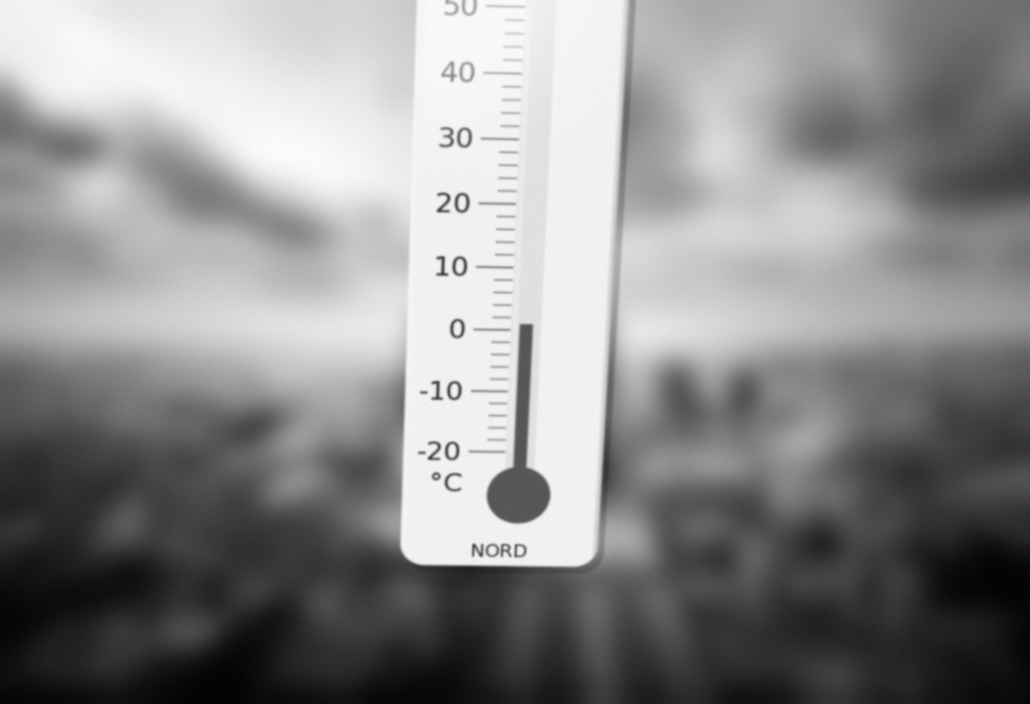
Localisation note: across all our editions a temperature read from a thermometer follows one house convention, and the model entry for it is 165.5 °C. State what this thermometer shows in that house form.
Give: 1 °C
